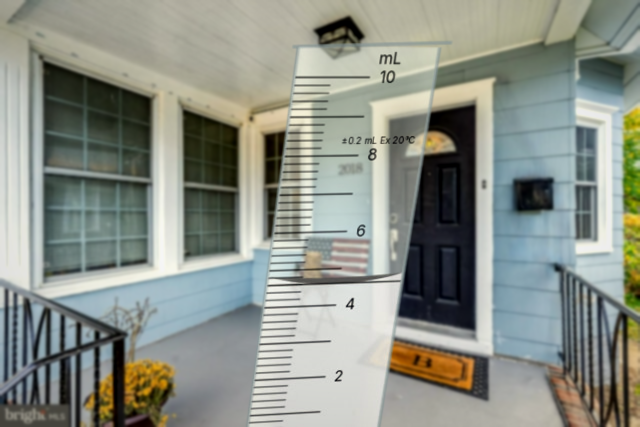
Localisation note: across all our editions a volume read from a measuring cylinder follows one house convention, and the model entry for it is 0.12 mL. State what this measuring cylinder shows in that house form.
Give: 4.6 mL
